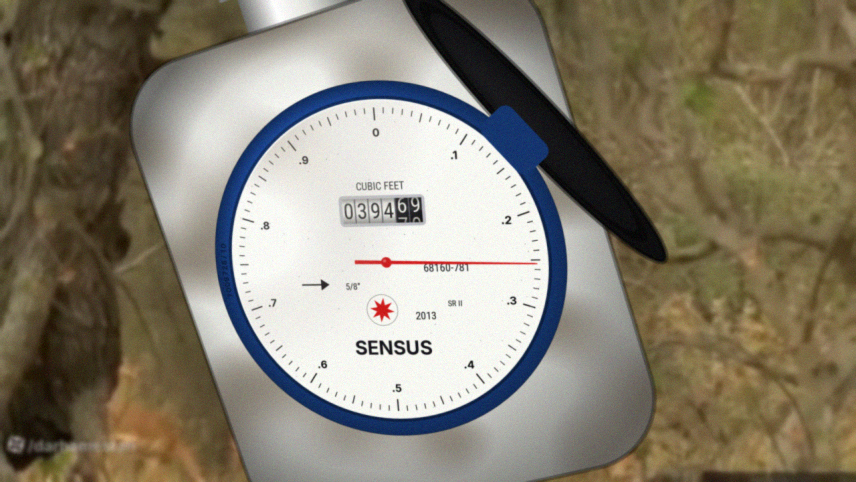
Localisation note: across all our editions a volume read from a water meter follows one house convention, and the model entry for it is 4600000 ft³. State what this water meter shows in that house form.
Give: 39469.25 ft³
